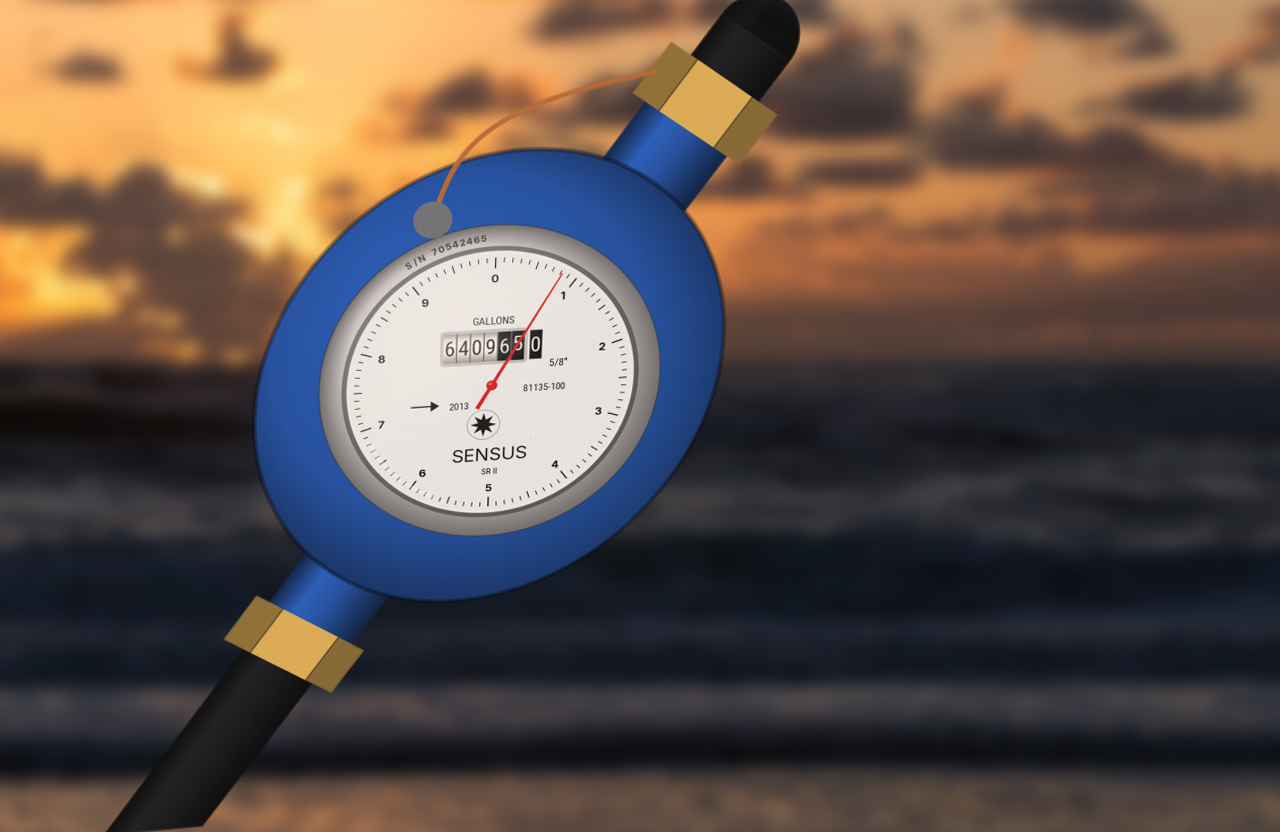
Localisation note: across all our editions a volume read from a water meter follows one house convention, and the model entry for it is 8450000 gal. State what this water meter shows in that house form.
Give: 6409650.8 gal
